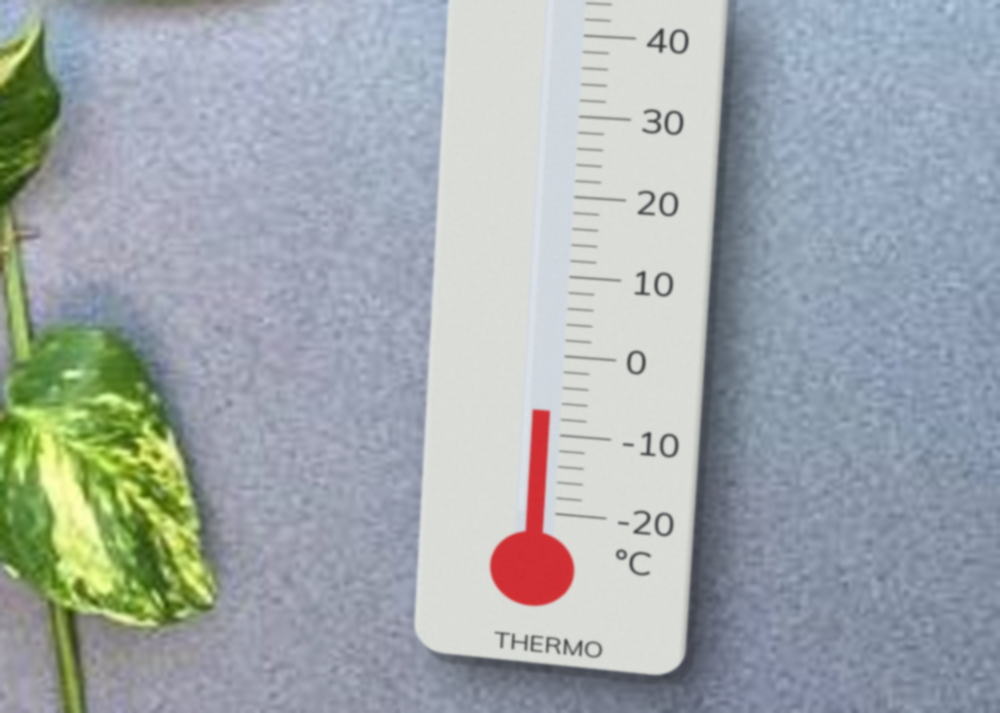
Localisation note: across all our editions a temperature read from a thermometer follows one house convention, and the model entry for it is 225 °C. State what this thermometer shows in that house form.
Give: -7 °C
